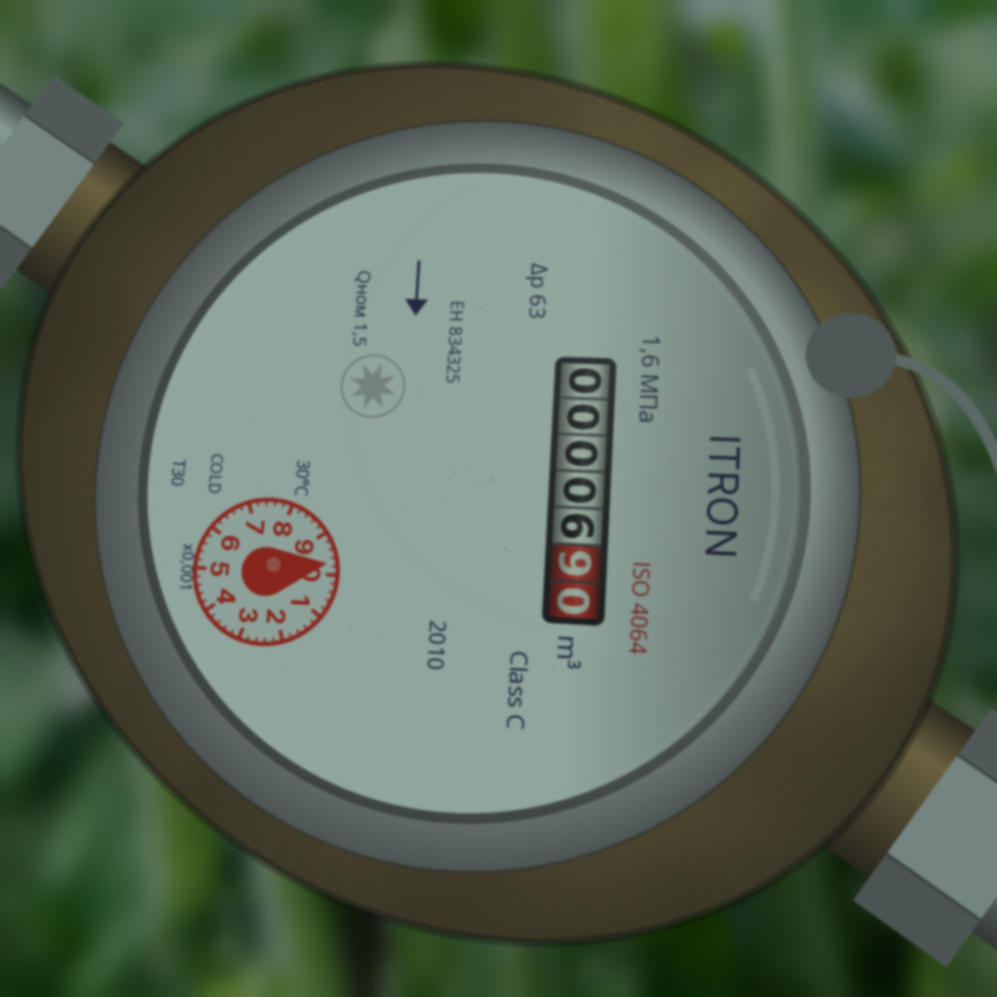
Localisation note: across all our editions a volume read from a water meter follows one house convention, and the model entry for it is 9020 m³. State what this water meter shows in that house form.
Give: 6.899 m³
